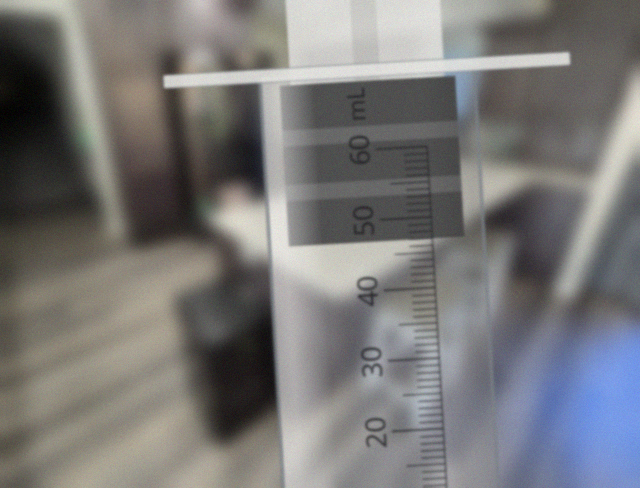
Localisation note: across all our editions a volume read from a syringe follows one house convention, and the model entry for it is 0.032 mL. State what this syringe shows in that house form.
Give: 47 mL
